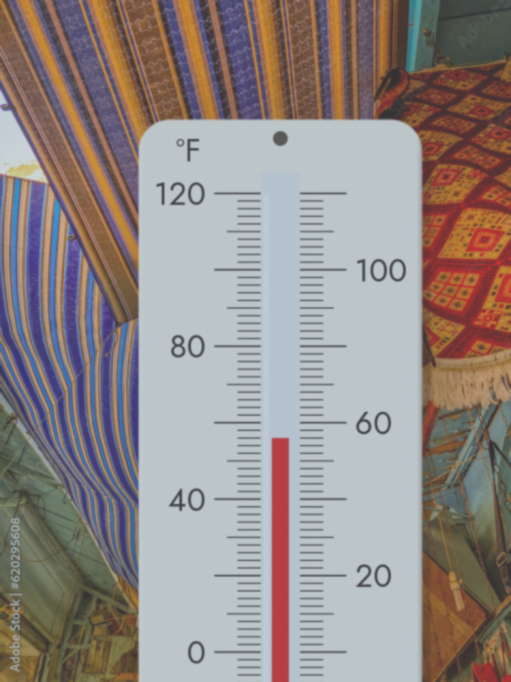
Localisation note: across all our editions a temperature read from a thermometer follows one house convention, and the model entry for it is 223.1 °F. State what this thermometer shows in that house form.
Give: 56 °F
